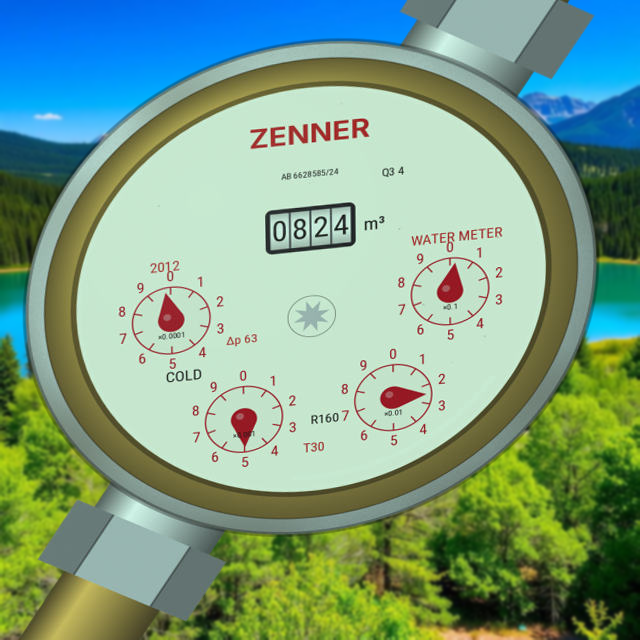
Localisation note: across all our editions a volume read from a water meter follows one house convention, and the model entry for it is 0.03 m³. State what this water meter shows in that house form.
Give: 824.0249 m³
